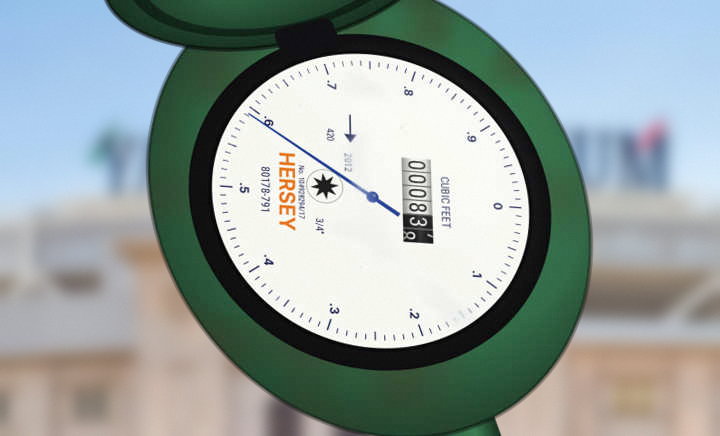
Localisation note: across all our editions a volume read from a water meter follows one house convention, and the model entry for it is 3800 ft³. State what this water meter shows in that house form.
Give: 837.59 ft³
